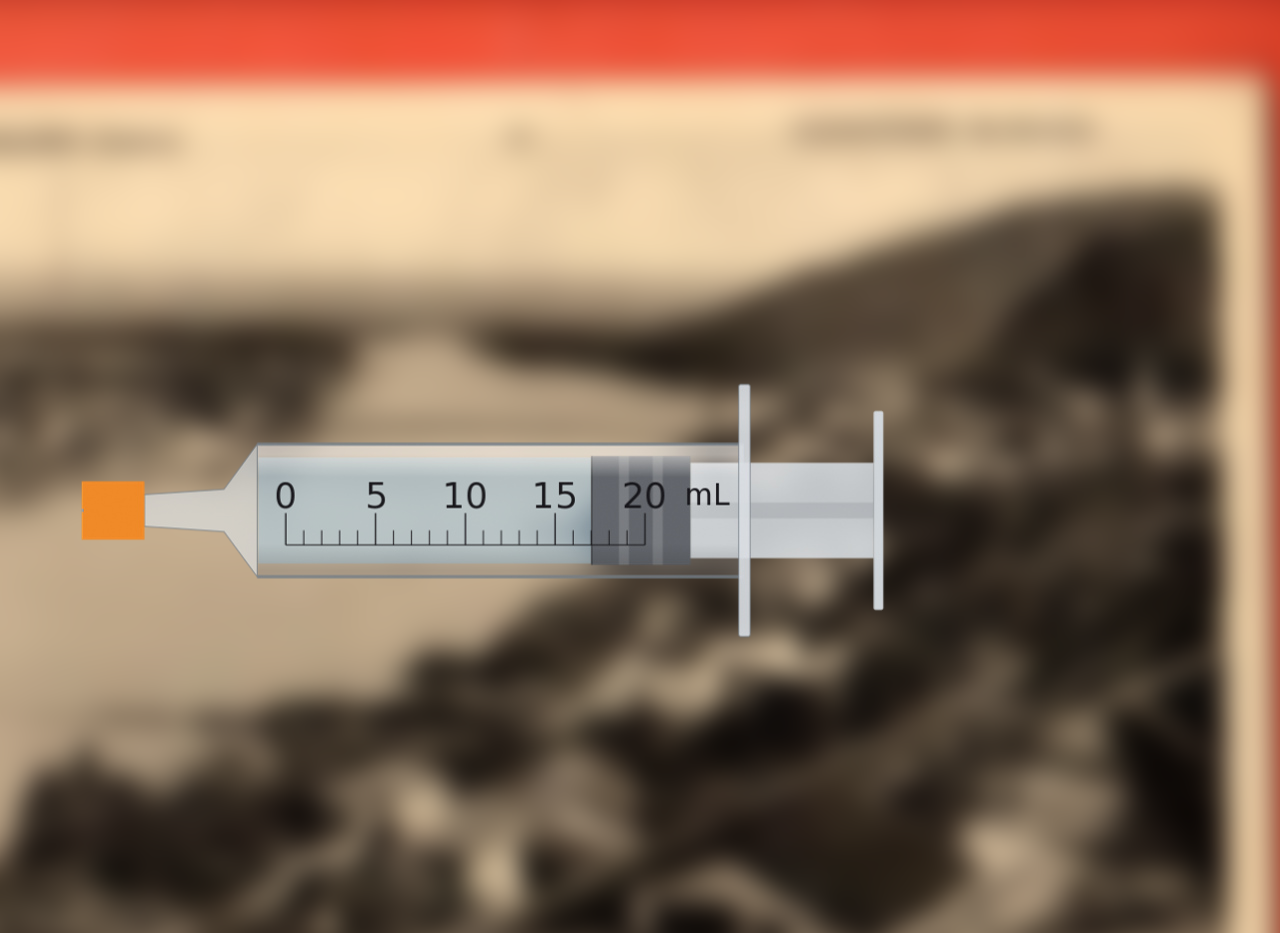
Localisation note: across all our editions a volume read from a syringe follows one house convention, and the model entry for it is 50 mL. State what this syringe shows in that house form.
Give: 17 mL
